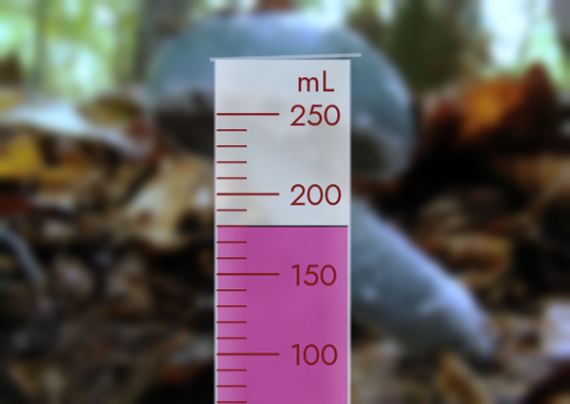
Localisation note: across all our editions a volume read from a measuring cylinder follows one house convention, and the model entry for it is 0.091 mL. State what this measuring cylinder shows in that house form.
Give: 180 mL
